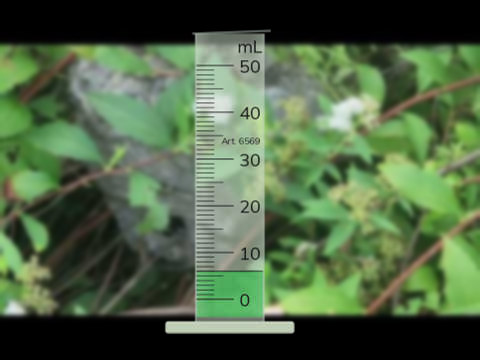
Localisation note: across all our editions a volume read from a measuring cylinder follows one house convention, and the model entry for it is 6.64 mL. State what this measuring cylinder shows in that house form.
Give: 6 mL
